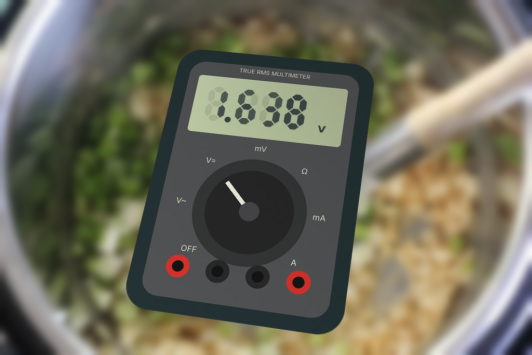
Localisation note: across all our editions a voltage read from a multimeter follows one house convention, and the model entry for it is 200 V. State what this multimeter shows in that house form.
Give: 1.638 V
